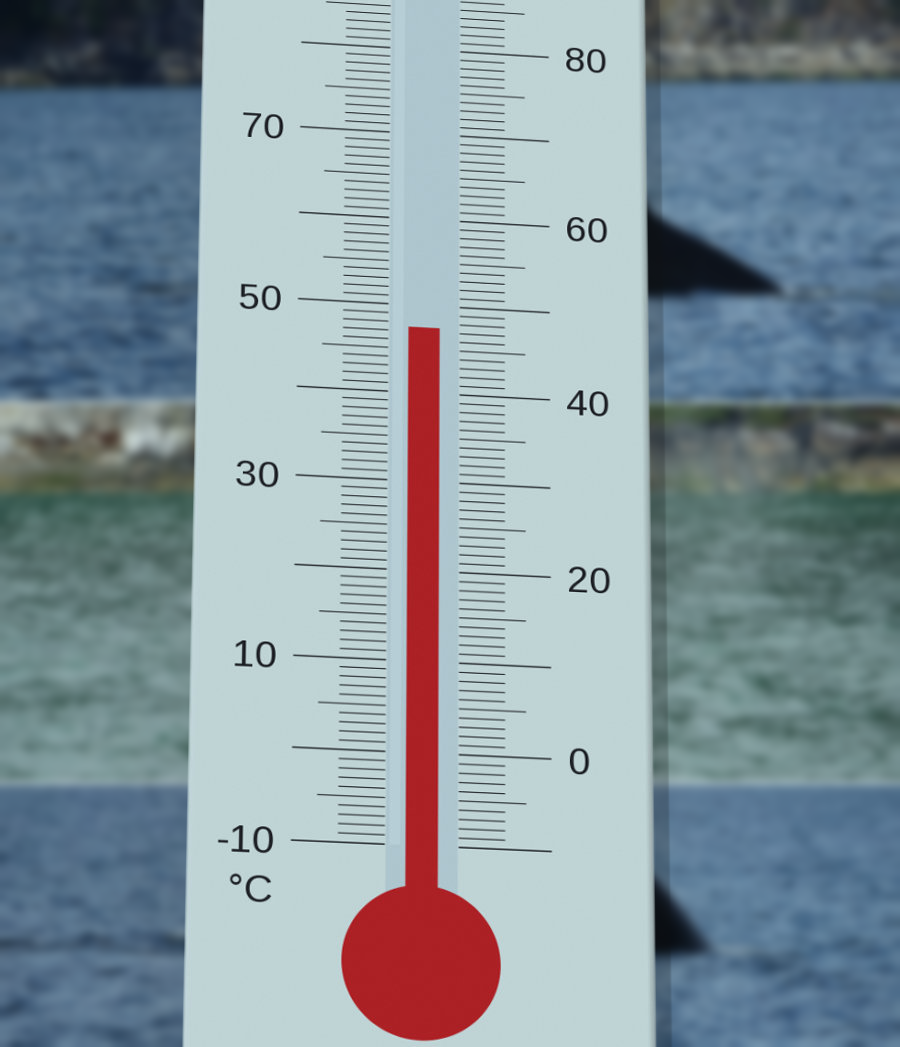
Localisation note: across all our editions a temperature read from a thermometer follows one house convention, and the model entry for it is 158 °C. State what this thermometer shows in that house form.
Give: 47.5 °C
